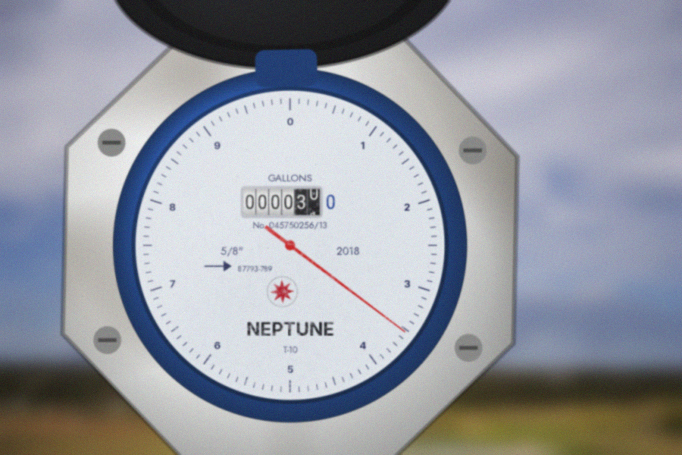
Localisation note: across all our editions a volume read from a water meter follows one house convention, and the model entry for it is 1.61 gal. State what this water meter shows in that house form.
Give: 303.5 gal
